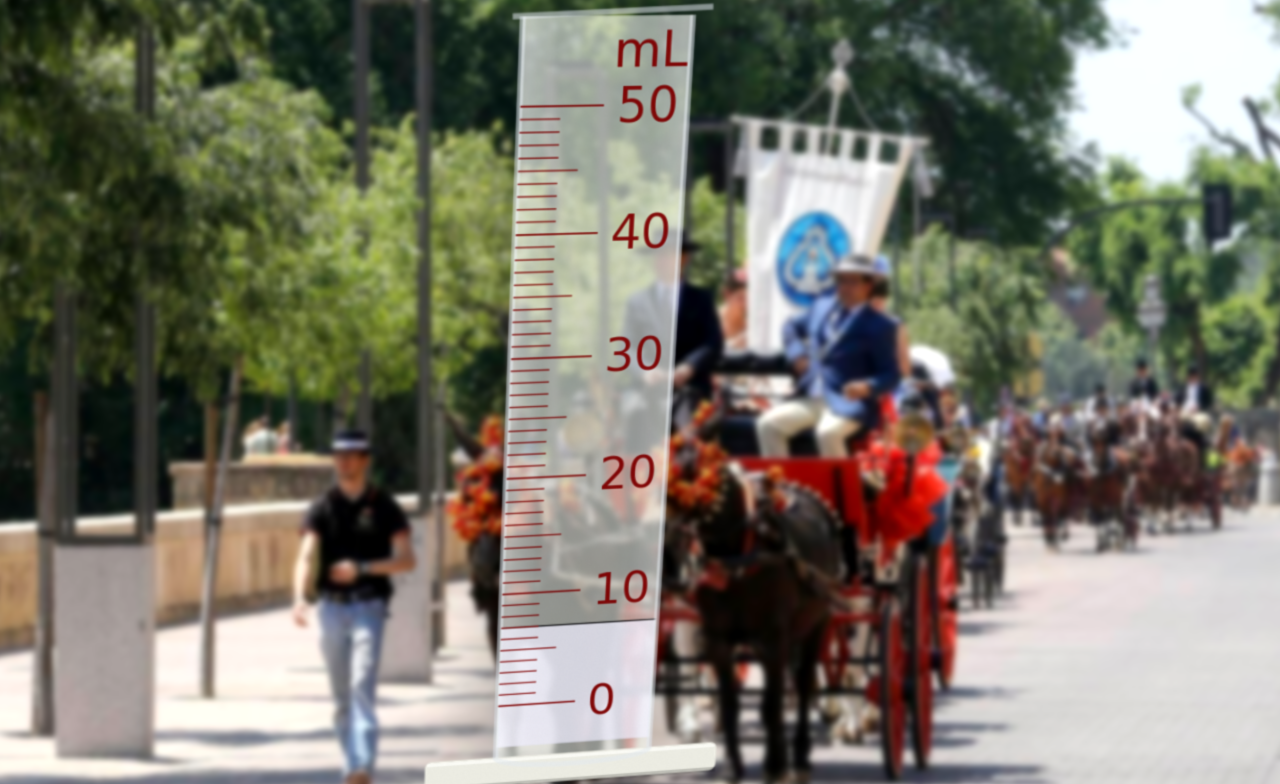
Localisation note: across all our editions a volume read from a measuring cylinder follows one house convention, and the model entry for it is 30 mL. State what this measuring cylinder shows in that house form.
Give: 7 mL
